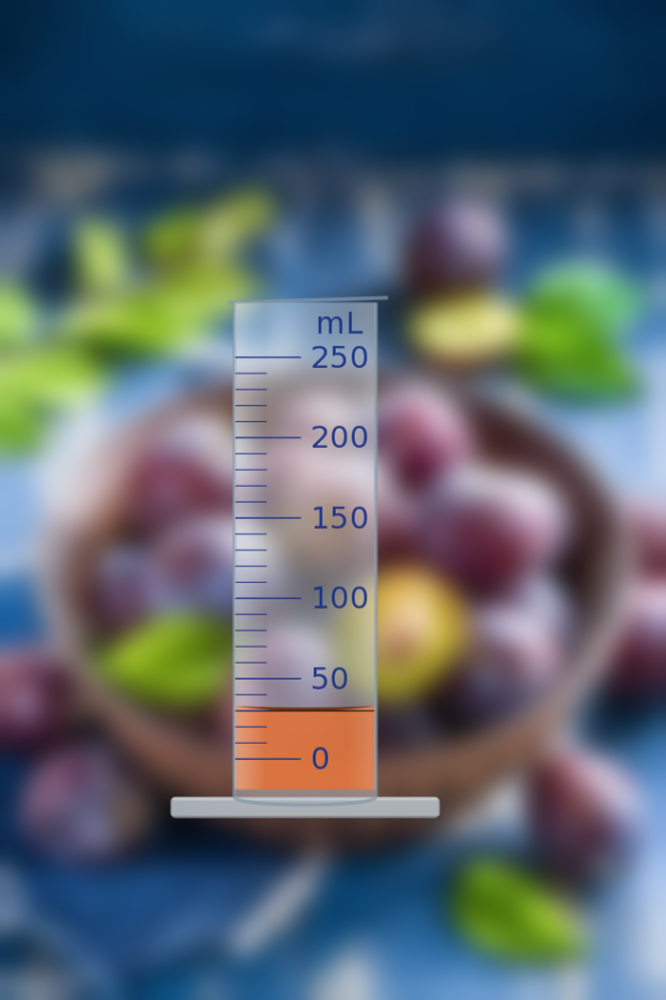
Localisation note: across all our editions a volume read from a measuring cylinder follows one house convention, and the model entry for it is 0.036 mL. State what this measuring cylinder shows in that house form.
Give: 30 mL
